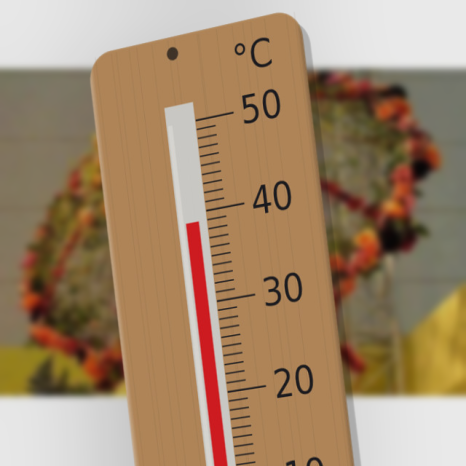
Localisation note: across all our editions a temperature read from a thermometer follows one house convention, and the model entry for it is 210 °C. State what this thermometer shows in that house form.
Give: 39 °C
